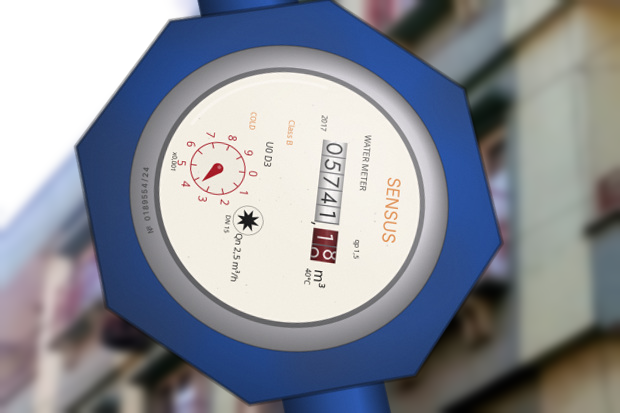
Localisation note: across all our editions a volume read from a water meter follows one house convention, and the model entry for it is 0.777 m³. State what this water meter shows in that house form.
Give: 5741.183 m³
